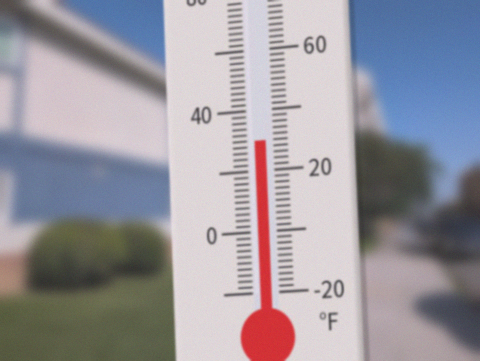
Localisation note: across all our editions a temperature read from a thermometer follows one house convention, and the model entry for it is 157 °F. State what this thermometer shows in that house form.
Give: 30 °F
